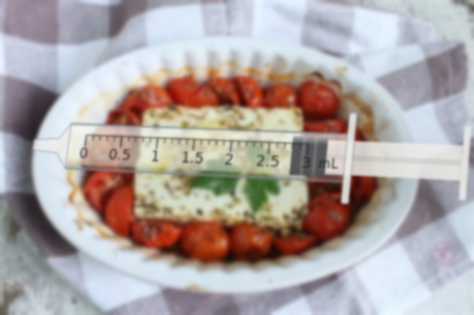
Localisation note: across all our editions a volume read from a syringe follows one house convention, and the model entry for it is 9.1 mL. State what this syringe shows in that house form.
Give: 2.8 mL
